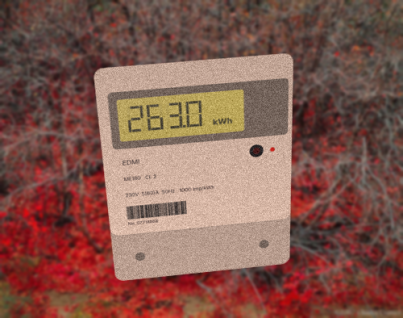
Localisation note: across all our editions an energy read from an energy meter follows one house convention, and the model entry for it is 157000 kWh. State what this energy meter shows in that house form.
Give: 263.0 kWh
